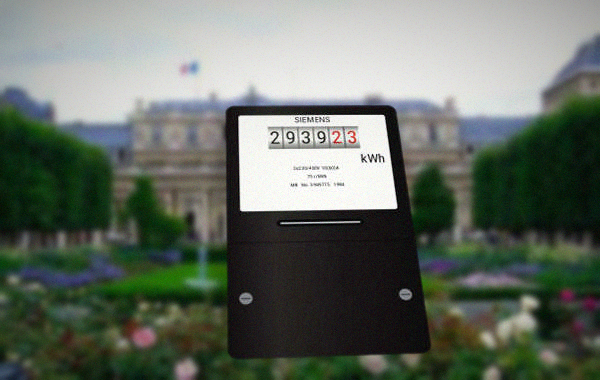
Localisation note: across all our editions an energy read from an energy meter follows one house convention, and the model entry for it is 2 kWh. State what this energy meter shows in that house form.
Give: 2939.23 kWh
